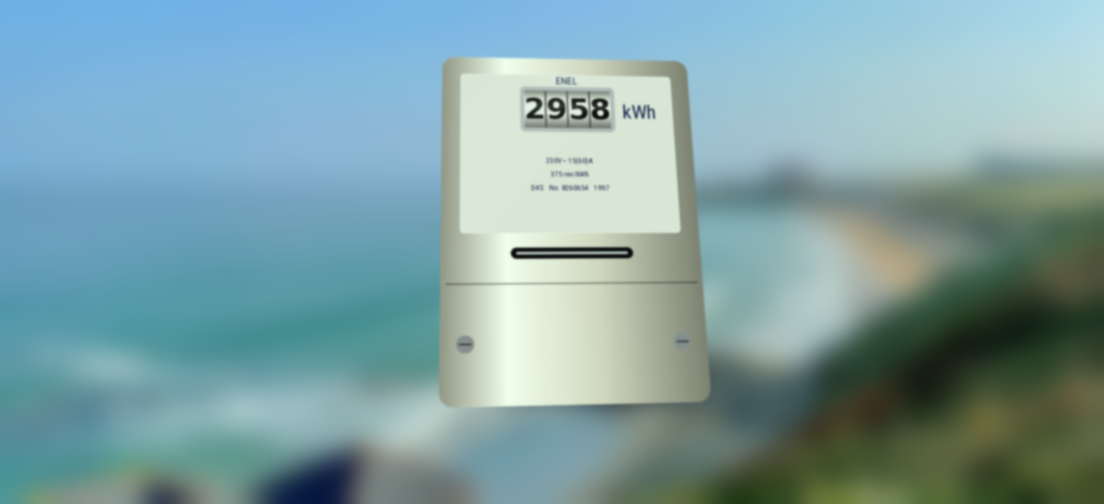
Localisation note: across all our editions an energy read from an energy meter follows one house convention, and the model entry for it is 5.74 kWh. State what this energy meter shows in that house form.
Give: 2958 kWh
